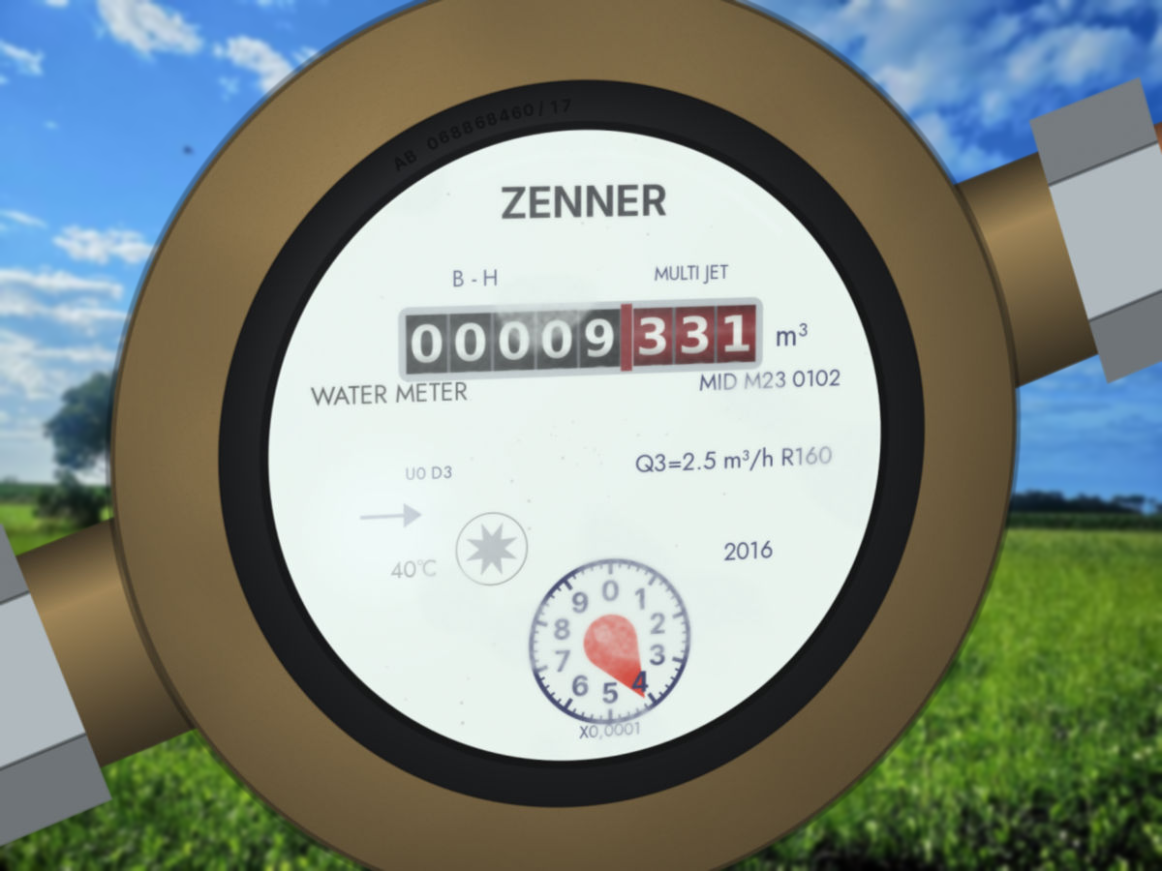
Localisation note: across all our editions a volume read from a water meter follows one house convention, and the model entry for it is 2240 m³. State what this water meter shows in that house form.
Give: 9.3314 m³
